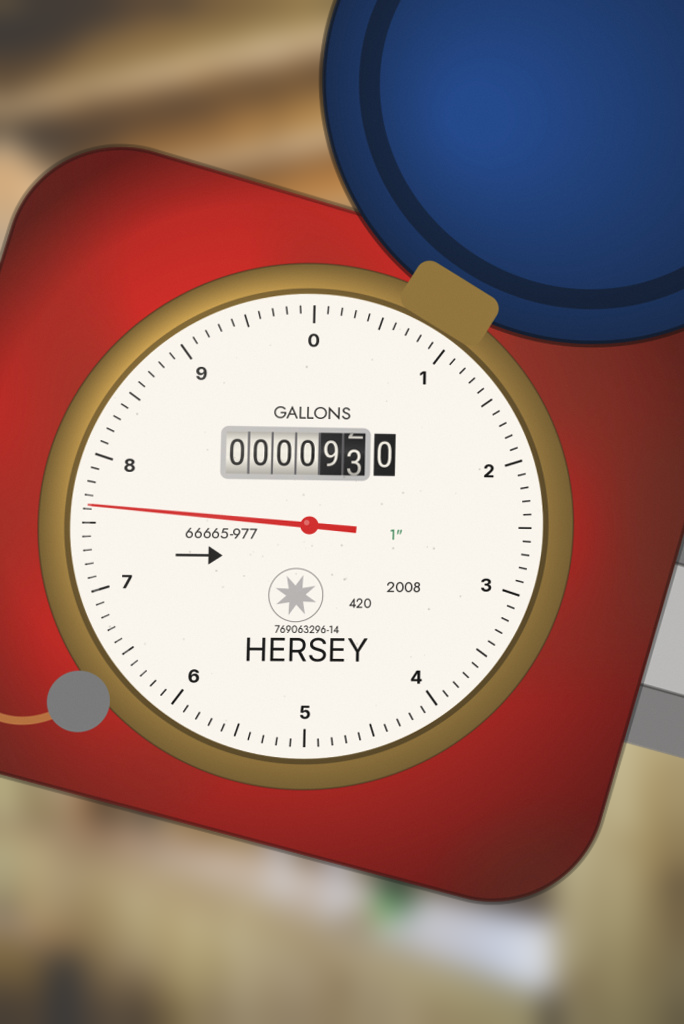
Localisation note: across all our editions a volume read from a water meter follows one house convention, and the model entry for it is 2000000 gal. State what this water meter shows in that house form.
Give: 927.6 gal
